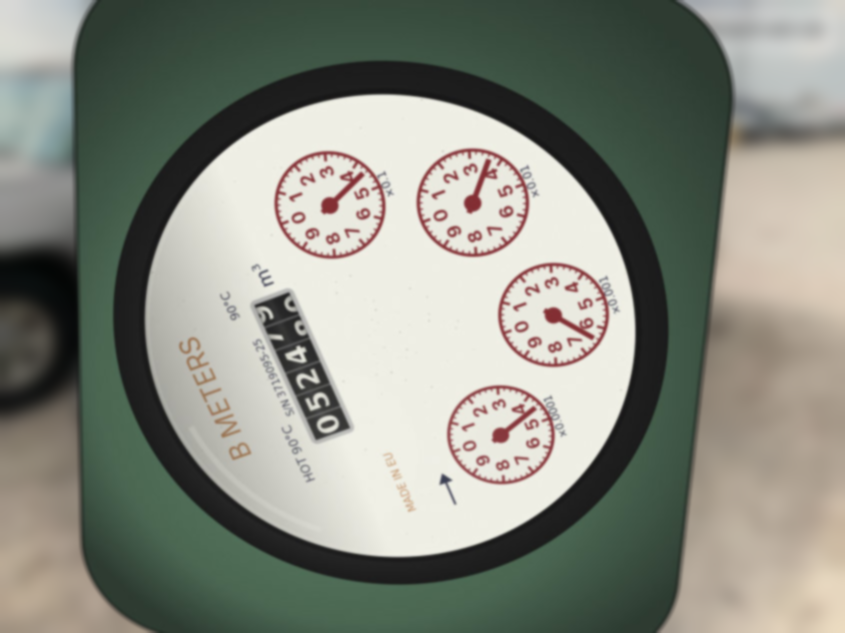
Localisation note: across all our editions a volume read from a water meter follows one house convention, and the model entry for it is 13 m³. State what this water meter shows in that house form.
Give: 52479.4364 m³
